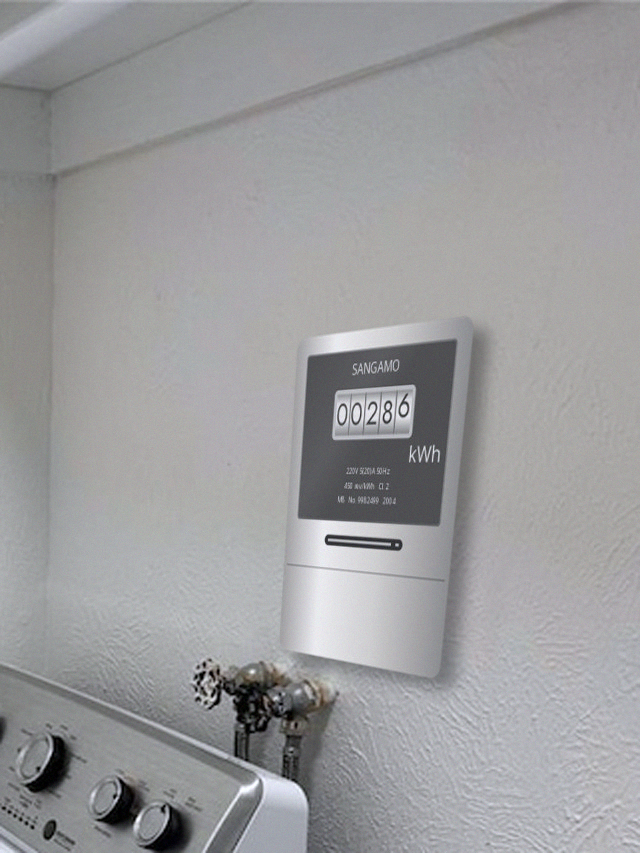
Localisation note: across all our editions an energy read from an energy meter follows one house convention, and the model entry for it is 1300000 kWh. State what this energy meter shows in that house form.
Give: 286 kWh
